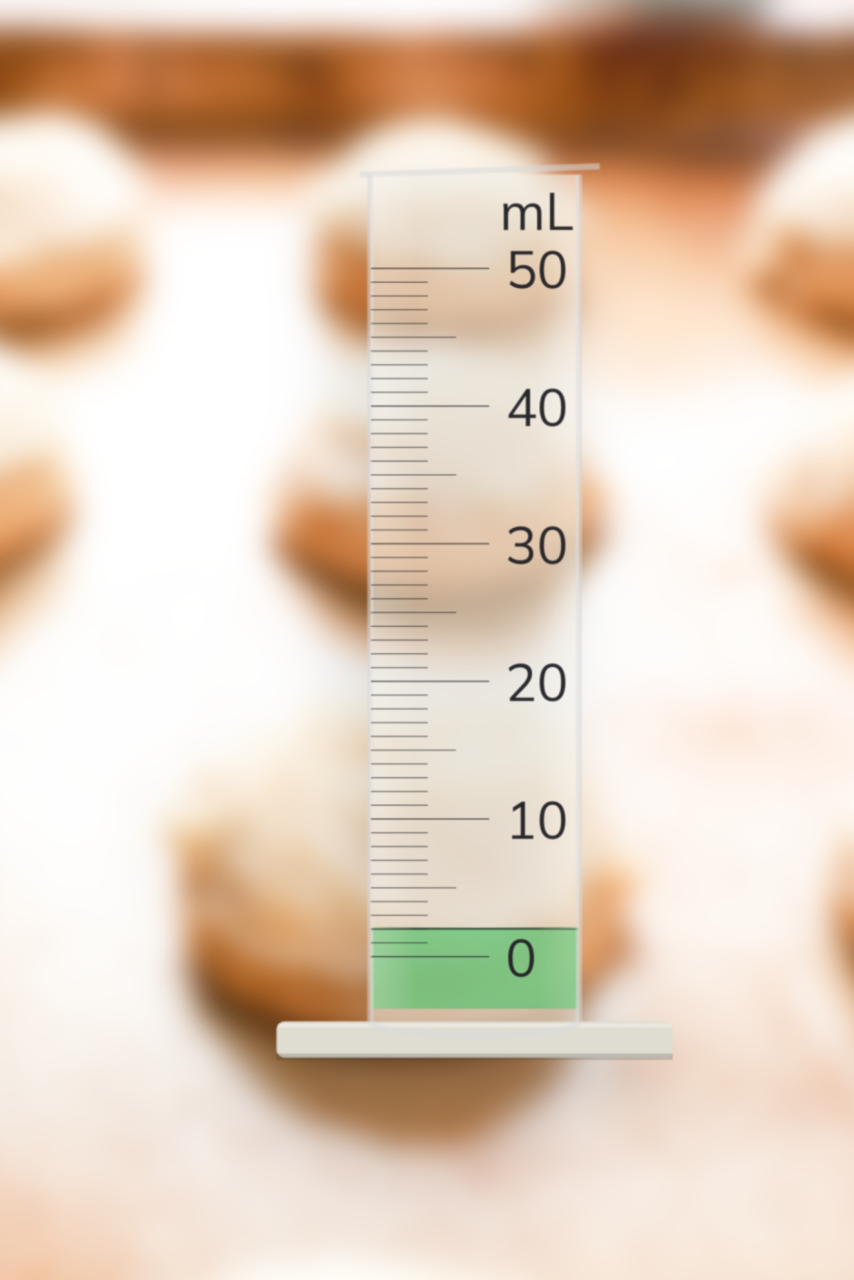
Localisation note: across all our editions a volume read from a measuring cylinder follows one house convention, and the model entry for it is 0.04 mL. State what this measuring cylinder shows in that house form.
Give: 2 mL
